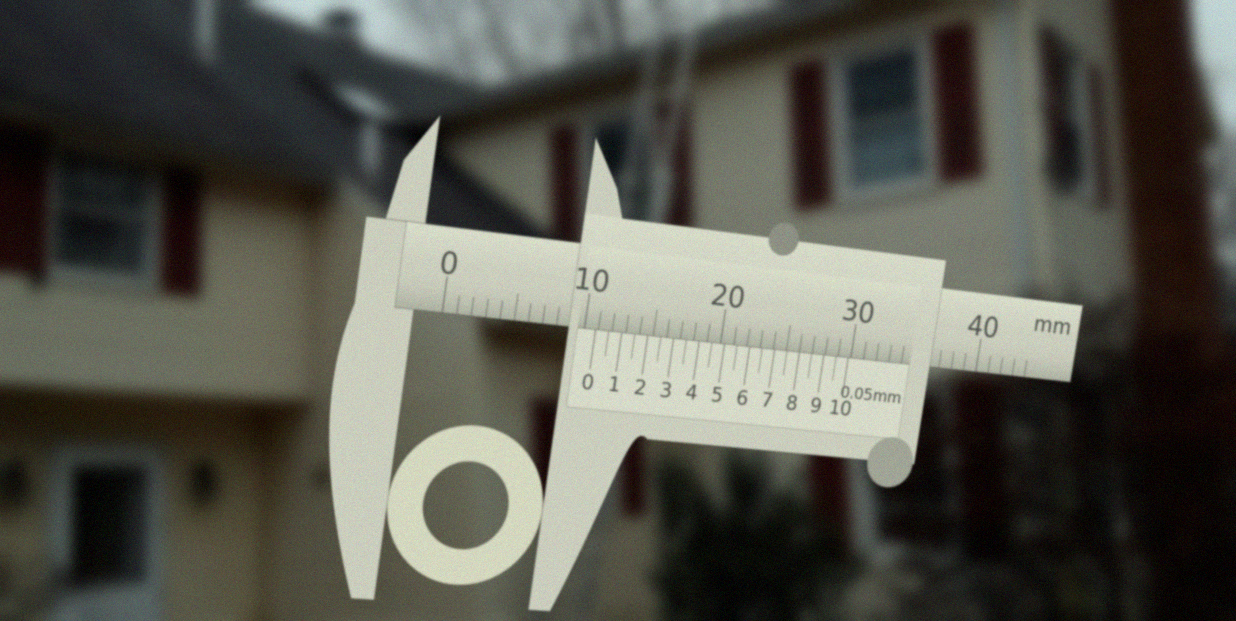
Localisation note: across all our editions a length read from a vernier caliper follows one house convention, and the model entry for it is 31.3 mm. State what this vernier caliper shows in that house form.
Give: 10.8 mm
